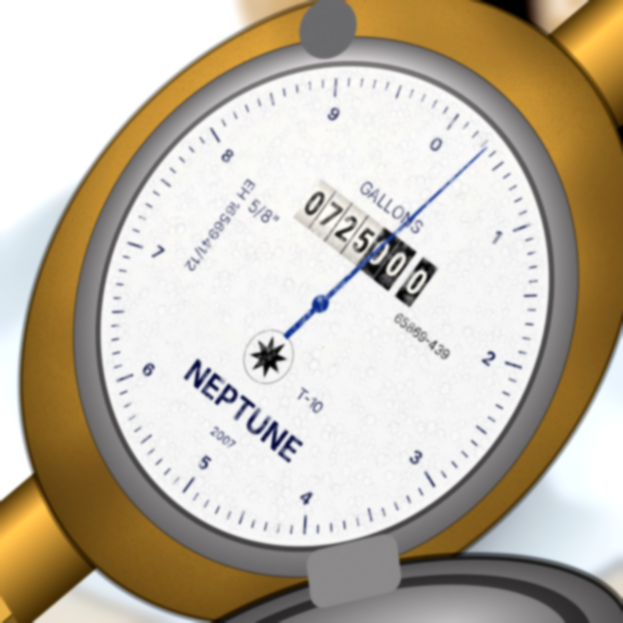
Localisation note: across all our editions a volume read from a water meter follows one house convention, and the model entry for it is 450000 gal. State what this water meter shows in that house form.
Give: 725000.3 gal
